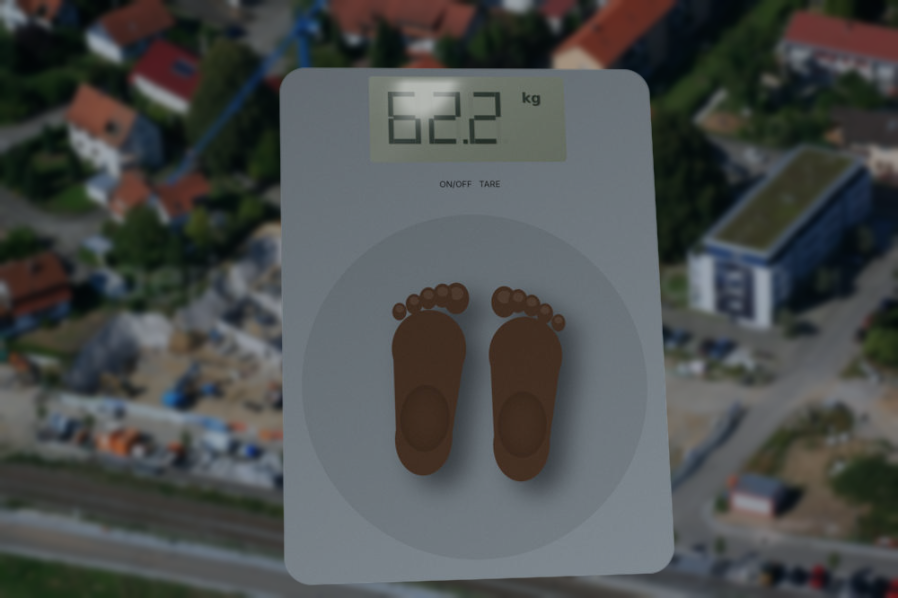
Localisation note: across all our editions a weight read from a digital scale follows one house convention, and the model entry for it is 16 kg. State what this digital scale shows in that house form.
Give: 62.2 kg
